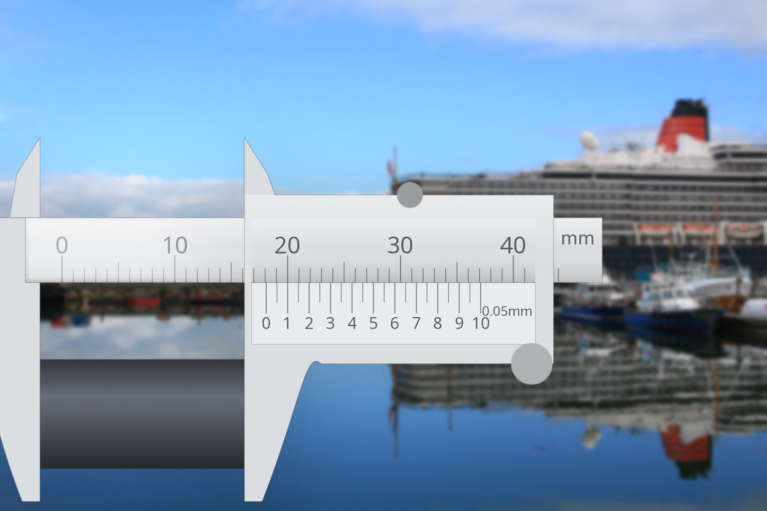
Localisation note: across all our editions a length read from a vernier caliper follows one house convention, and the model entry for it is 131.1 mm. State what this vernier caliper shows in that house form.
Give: 18.1 mm
